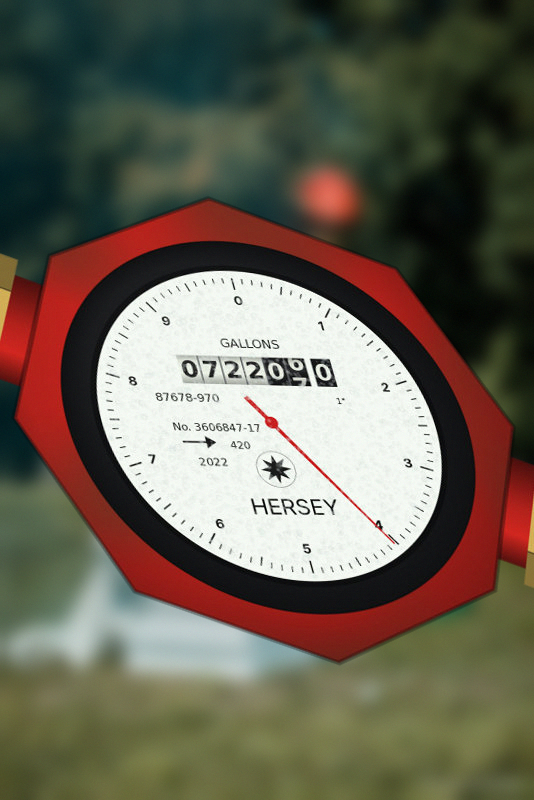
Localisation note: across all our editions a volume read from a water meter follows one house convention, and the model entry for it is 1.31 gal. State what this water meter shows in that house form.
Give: 722064.0 gal
